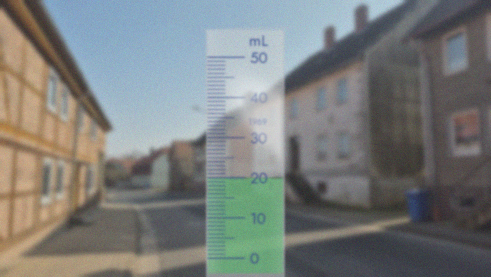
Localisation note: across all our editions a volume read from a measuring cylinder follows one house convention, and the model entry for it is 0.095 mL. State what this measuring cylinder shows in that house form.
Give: 20 mL
